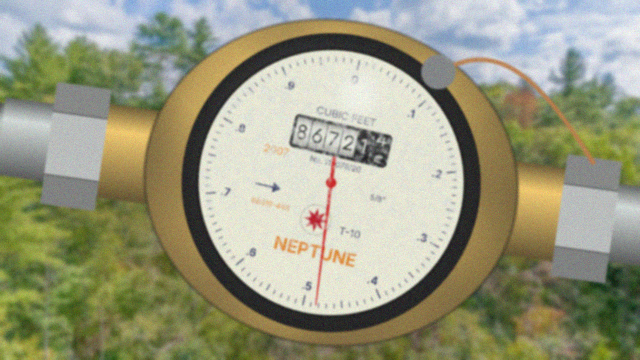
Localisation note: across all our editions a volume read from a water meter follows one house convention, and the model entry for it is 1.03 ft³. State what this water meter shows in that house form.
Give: 867214.48 ft³
